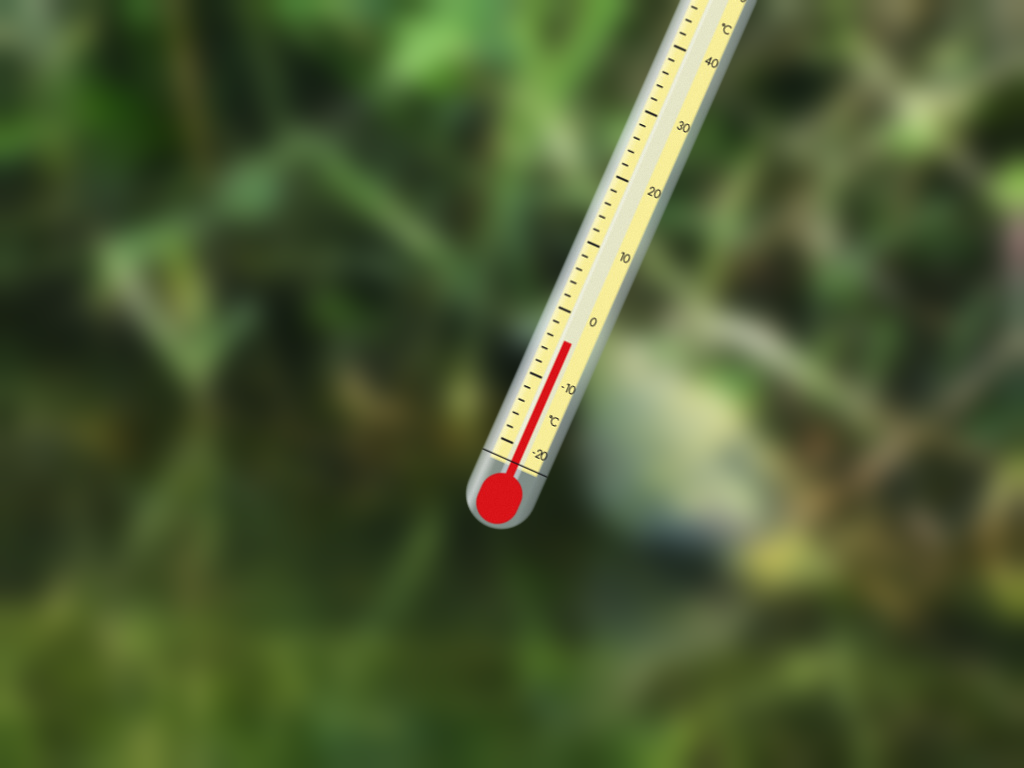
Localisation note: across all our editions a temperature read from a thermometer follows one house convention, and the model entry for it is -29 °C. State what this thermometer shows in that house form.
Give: -4 °C
